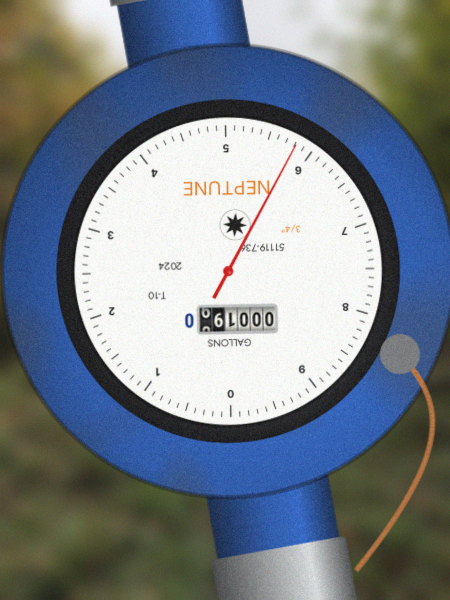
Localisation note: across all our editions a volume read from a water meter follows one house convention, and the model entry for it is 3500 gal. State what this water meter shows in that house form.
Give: 1985.8 gal
